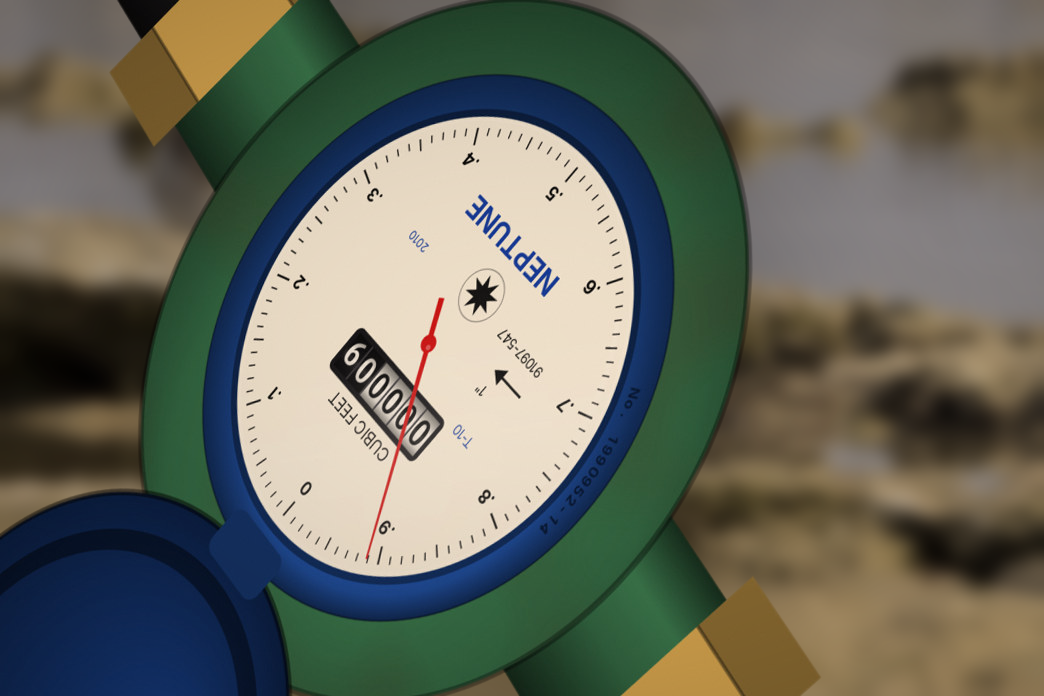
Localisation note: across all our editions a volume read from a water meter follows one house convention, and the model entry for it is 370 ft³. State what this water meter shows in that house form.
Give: 8.91 ft³
